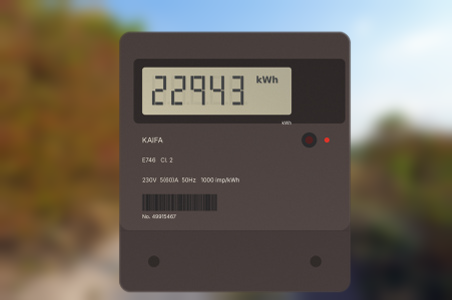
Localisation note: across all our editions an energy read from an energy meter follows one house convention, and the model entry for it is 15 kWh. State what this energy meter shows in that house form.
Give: 22943 kWh
